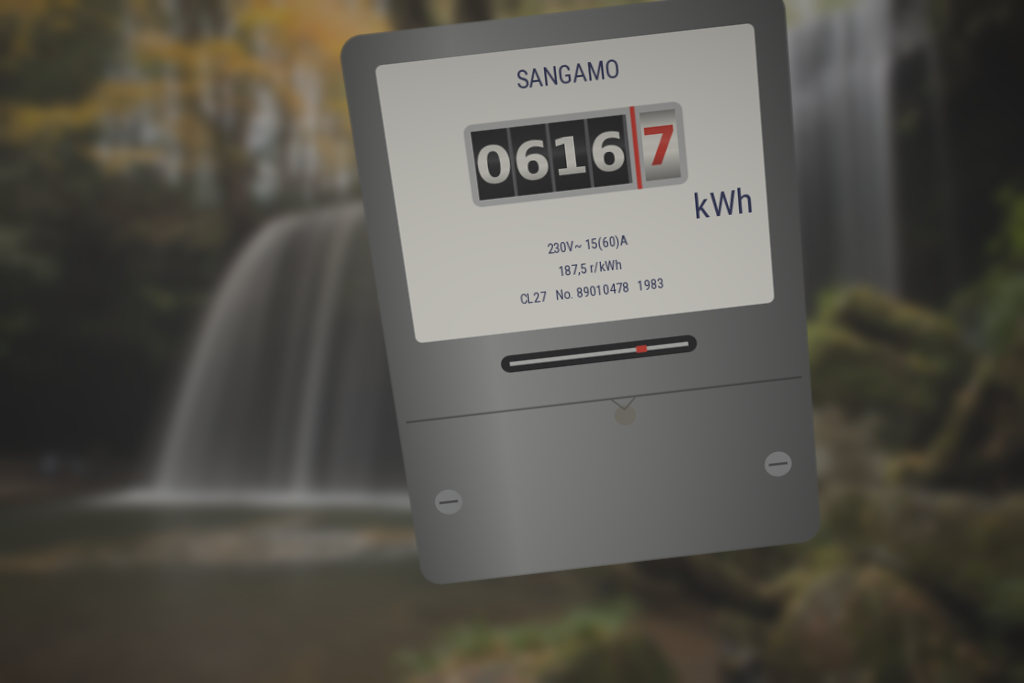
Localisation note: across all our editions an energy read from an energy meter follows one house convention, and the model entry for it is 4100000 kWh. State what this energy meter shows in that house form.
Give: 616.7 kWh
